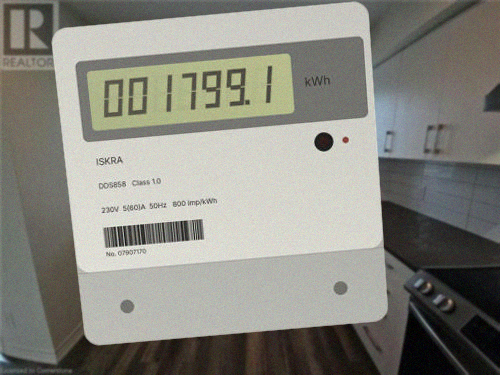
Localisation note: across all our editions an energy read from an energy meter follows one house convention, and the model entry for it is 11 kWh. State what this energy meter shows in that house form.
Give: 1799.1 kWh
